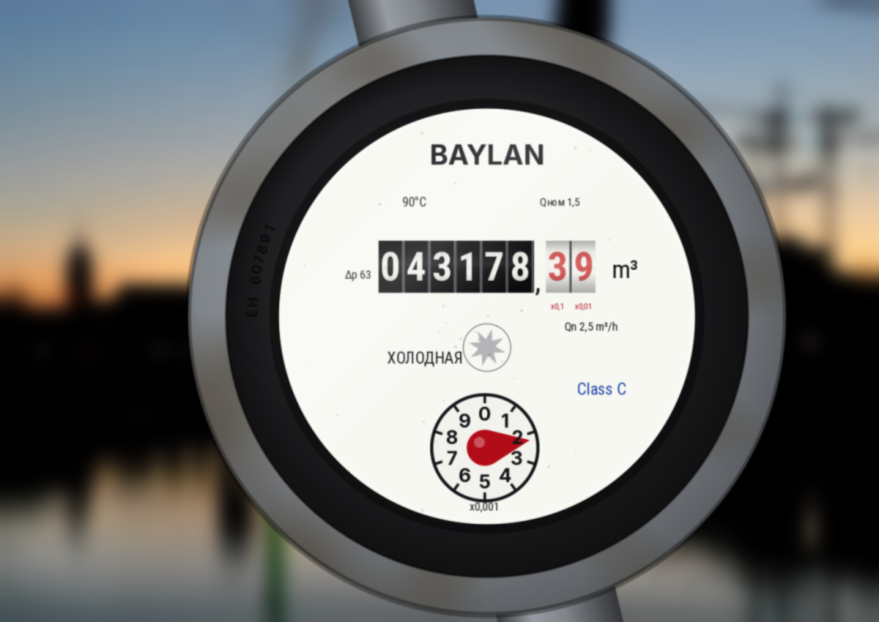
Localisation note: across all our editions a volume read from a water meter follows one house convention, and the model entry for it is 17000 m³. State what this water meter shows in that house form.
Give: 43178.392 m³
